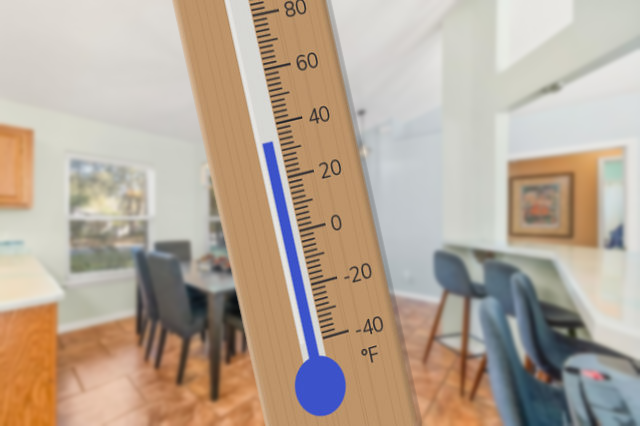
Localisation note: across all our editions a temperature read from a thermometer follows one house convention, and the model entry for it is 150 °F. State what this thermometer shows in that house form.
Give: 34 °F
